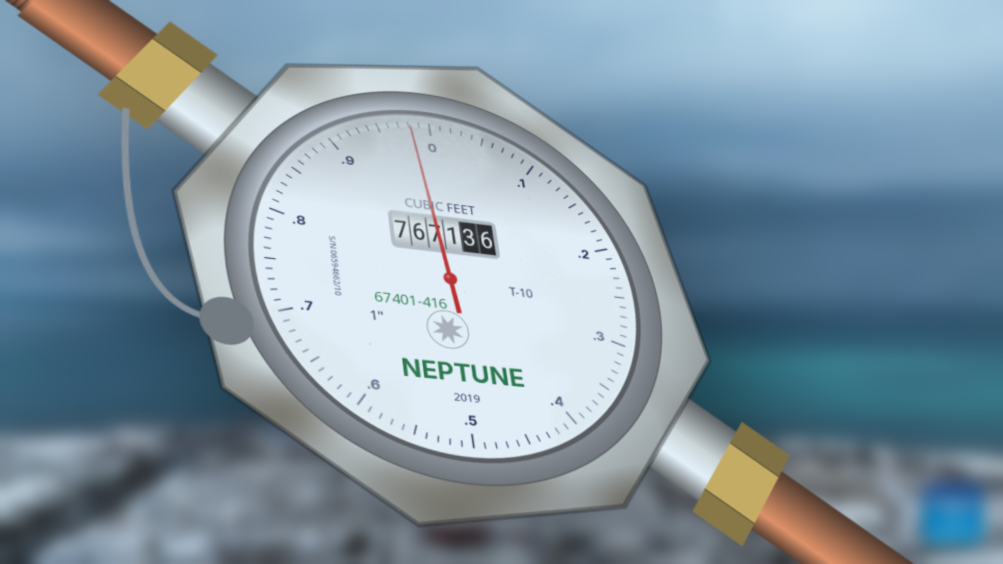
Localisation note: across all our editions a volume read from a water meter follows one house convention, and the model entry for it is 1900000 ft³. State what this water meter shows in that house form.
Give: 767135.98 ft³
